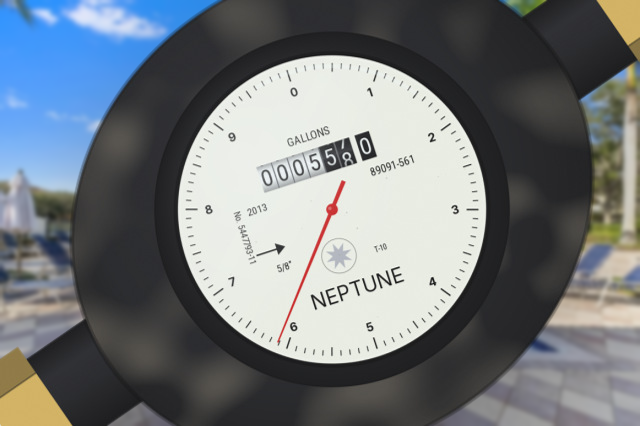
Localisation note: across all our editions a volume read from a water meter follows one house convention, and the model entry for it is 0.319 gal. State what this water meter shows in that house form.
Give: 5576.1 gal
